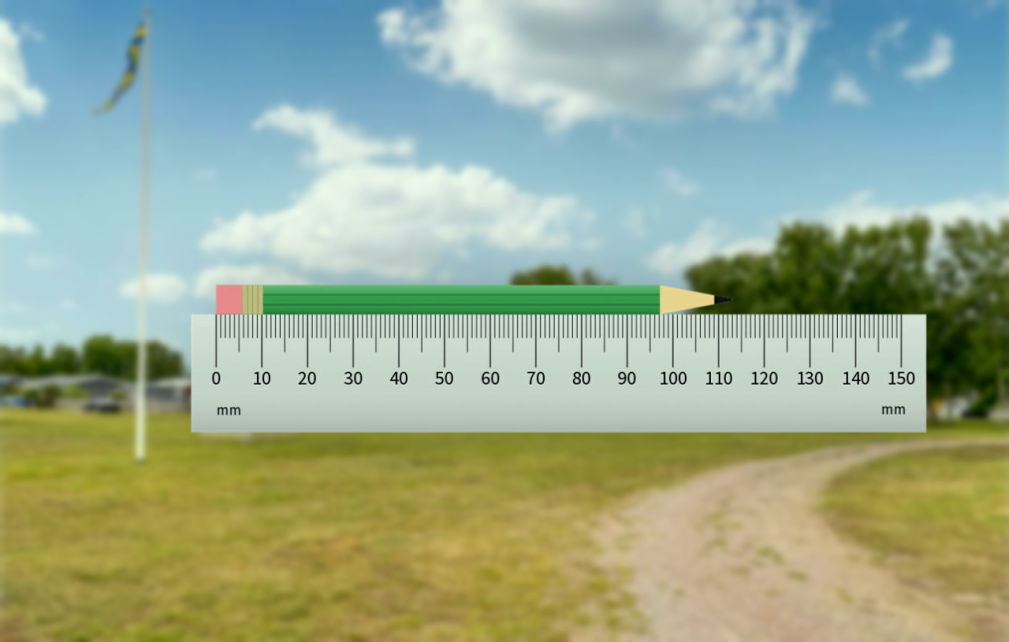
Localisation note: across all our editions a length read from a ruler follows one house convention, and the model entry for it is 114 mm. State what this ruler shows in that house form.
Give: 113 mm
